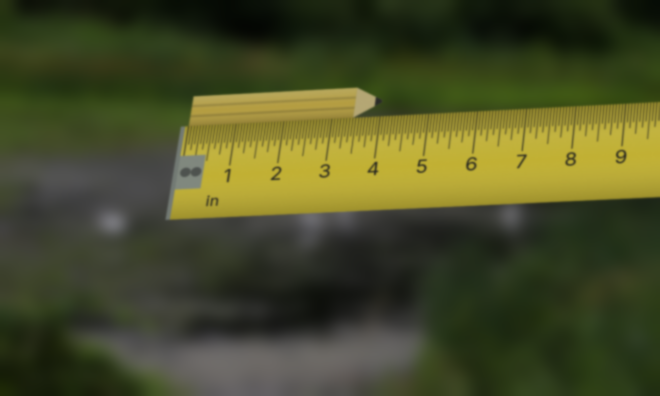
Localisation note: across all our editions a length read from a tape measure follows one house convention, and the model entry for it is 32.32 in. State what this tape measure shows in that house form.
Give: 4 in
